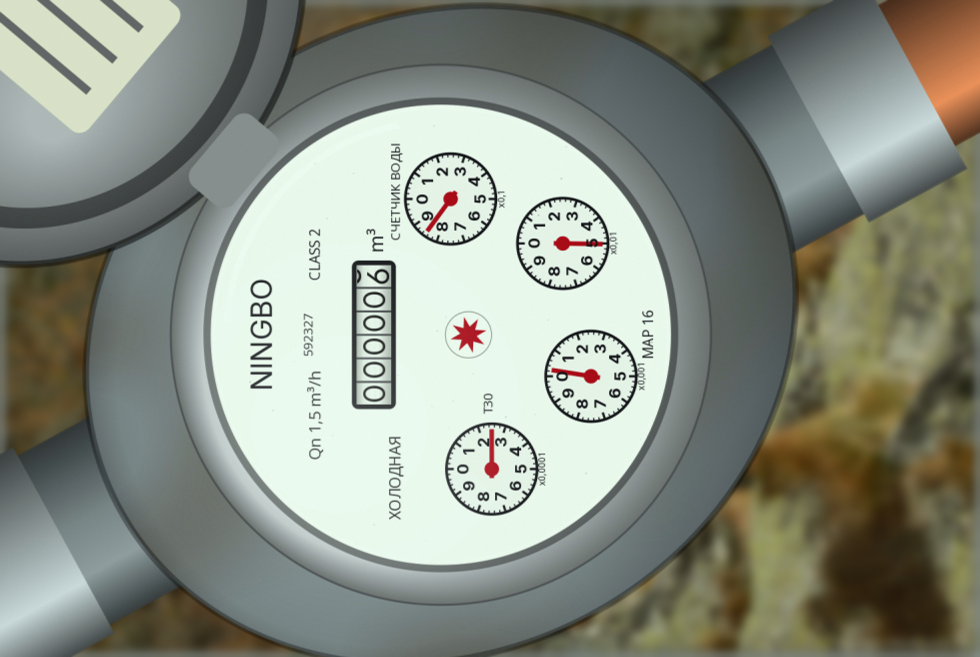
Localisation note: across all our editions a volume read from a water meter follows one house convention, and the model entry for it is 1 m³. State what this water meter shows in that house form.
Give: 5.8502 m³
